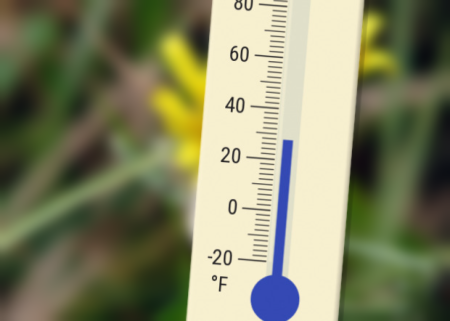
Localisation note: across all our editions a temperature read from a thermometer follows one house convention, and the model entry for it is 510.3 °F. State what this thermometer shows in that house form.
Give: 28 °F
